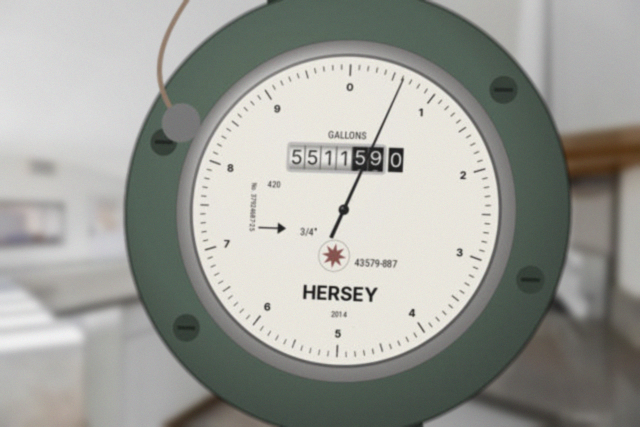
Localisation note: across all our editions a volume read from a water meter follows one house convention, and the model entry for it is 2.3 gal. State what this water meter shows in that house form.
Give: 5511590.6 gal
